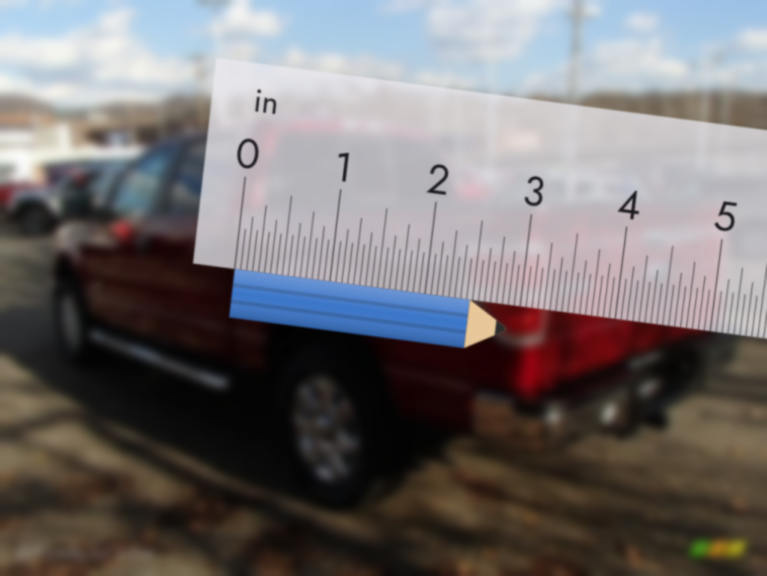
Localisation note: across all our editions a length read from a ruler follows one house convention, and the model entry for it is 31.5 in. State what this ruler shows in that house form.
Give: 2.875 in
